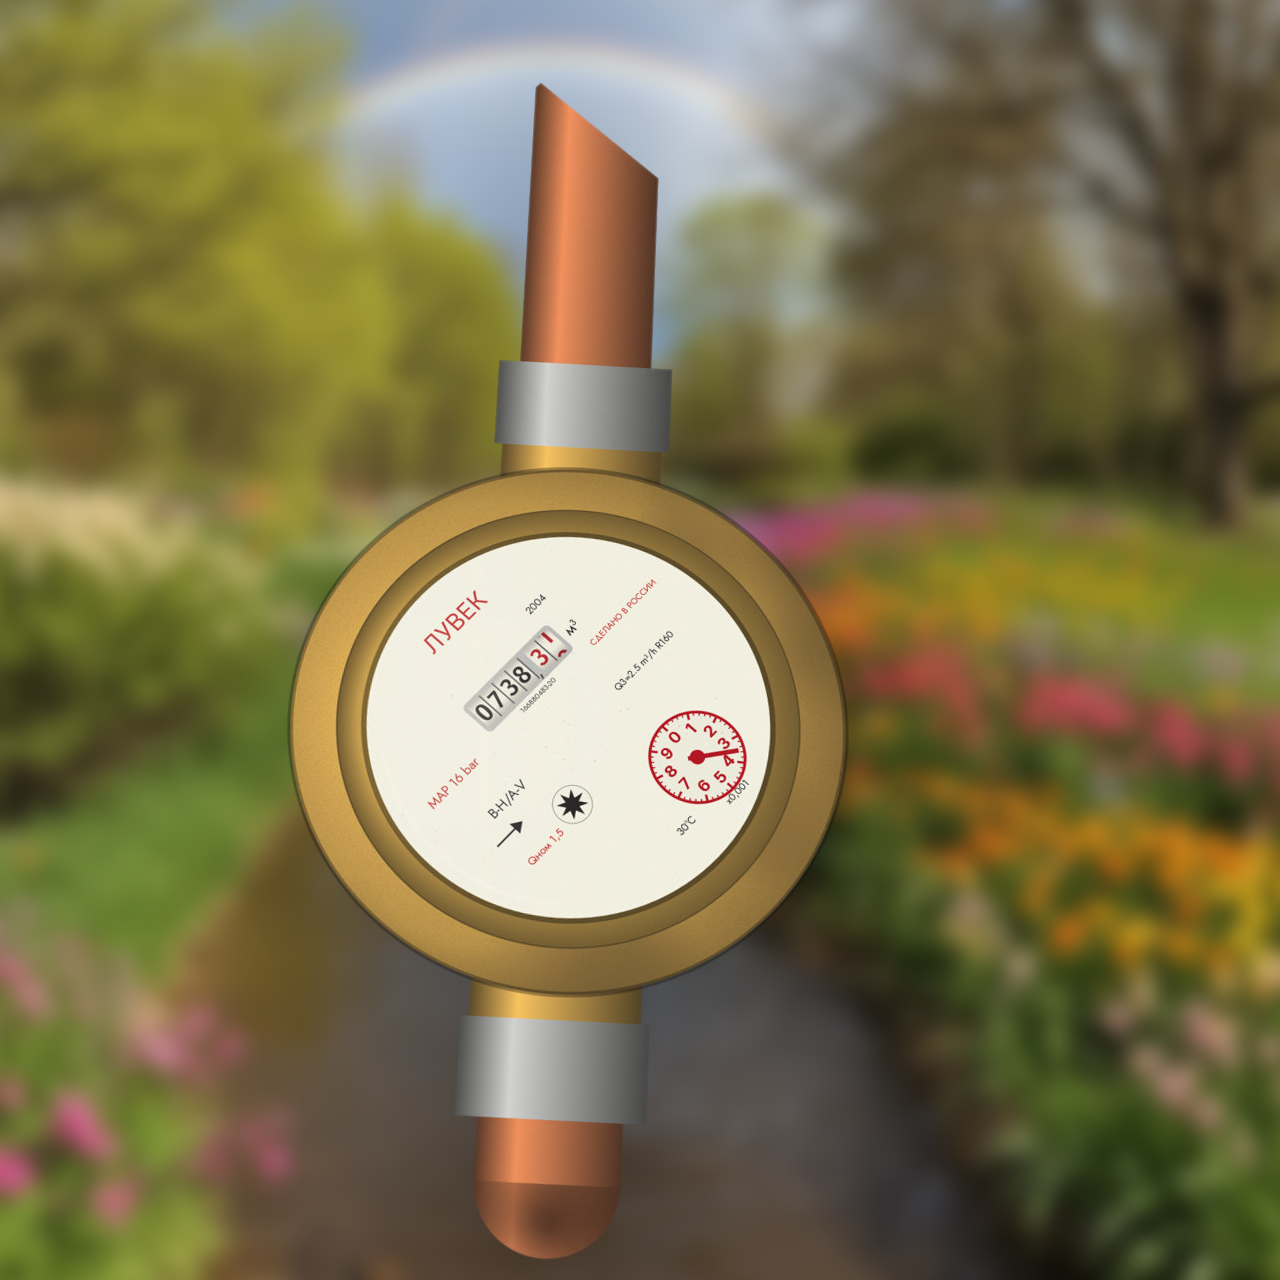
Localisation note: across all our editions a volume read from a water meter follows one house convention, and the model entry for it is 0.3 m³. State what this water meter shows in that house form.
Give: 738.313 m³
